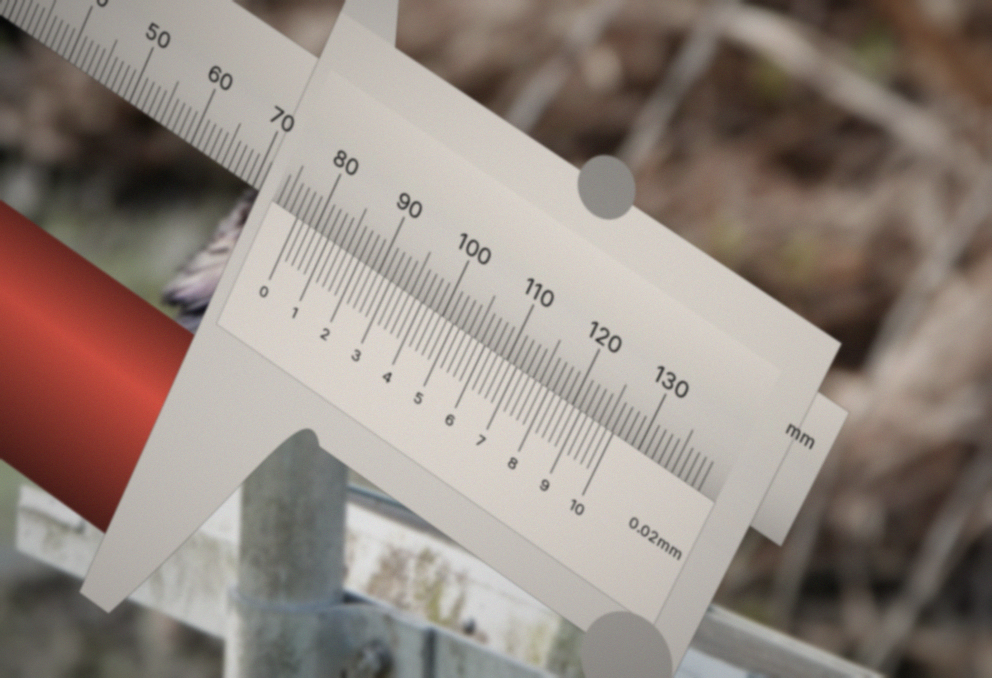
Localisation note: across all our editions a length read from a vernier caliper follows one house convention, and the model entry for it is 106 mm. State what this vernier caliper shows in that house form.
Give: 77.2 mm
